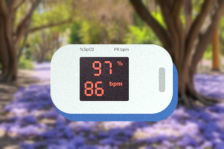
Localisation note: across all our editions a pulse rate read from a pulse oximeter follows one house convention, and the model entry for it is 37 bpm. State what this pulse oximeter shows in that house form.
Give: 86 bpm
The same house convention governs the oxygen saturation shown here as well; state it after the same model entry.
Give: 97 %
